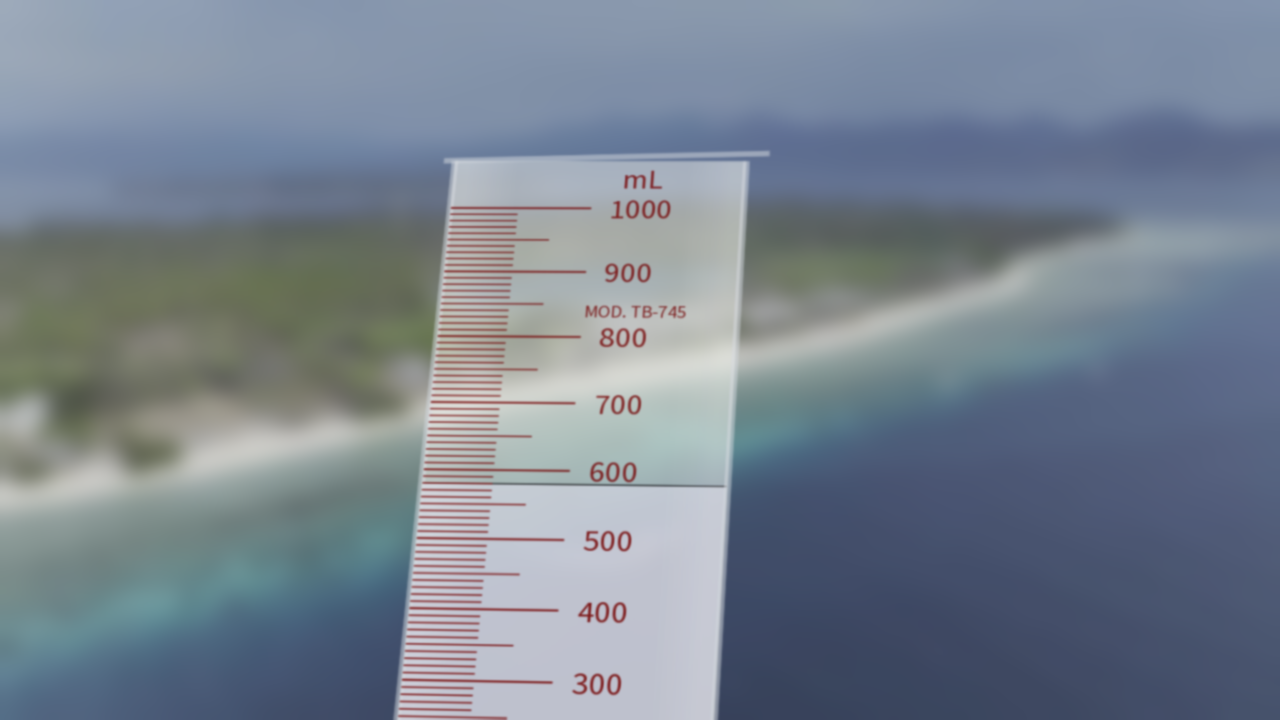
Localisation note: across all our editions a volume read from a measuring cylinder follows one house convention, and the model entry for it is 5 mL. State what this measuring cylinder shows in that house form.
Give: 580 mL
